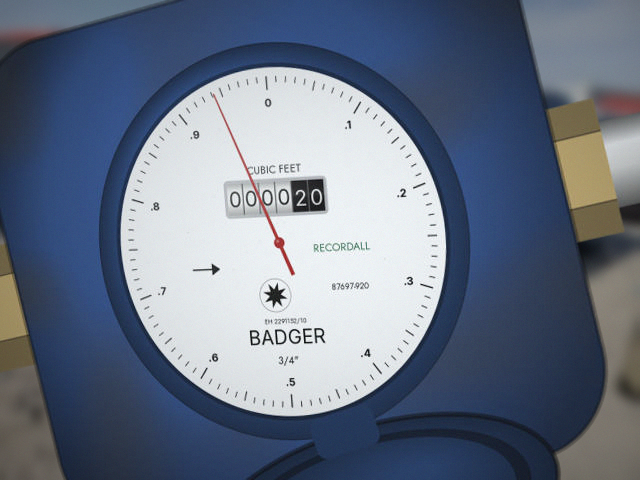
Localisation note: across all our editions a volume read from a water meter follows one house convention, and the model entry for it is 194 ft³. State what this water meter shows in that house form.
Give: 19.94 ft³
